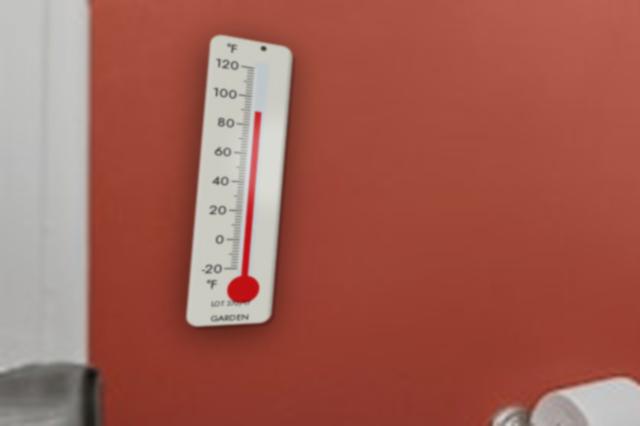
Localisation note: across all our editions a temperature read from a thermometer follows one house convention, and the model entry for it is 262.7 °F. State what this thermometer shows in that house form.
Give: 90 °F
